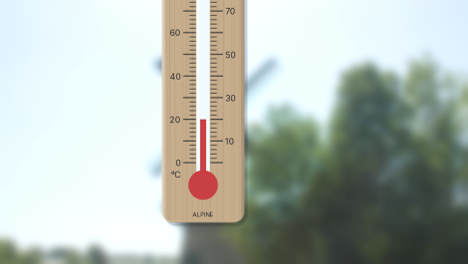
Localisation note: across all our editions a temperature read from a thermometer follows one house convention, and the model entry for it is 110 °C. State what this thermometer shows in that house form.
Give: 20 °C
